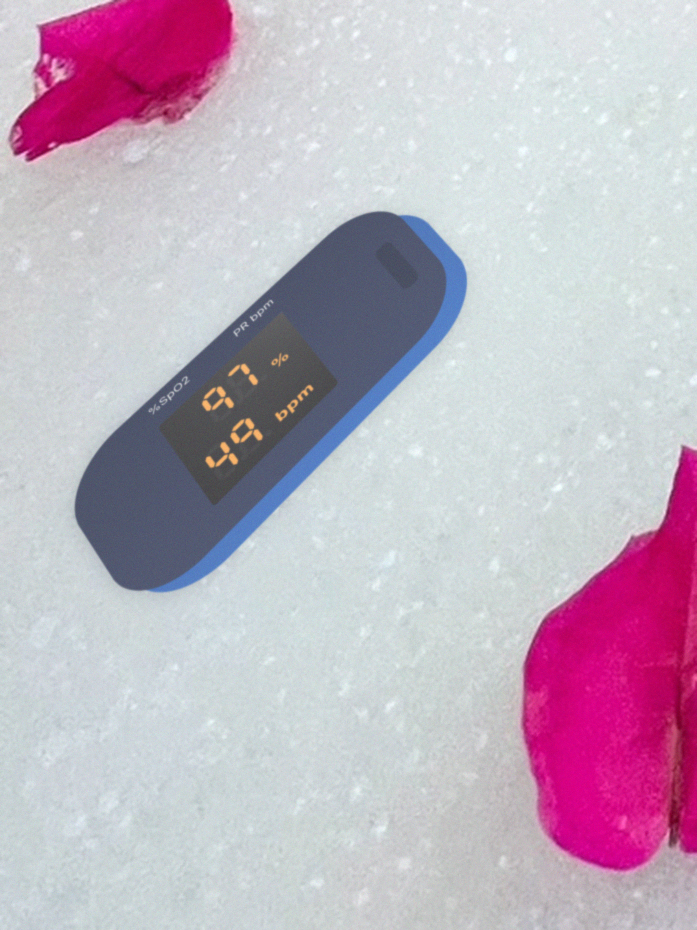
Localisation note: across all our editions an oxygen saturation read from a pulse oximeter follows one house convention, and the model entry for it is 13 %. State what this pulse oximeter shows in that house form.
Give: 97 %
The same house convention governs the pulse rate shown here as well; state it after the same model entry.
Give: 49 bpm
